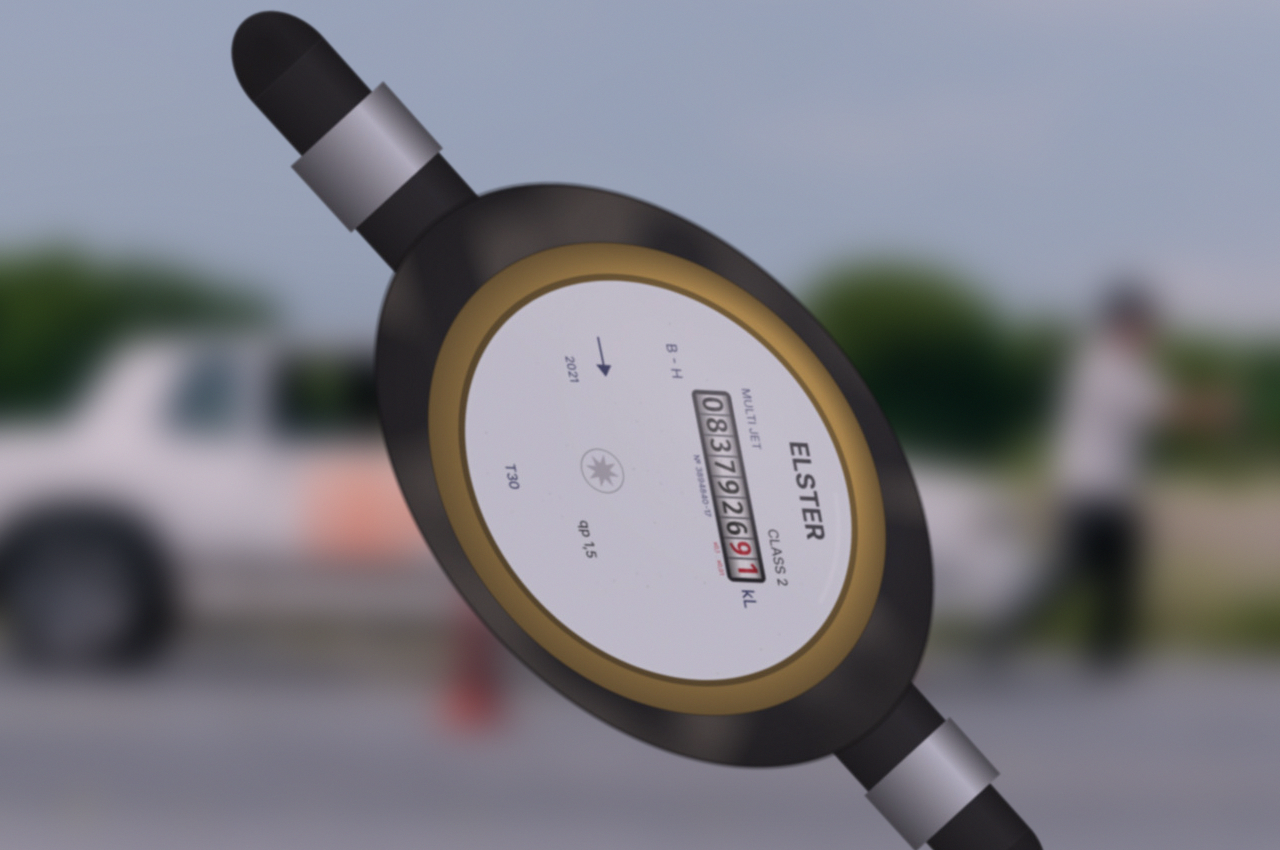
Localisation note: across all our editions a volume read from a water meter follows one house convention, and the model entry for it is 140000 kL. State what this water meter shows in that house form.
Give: 837926.91 kL
